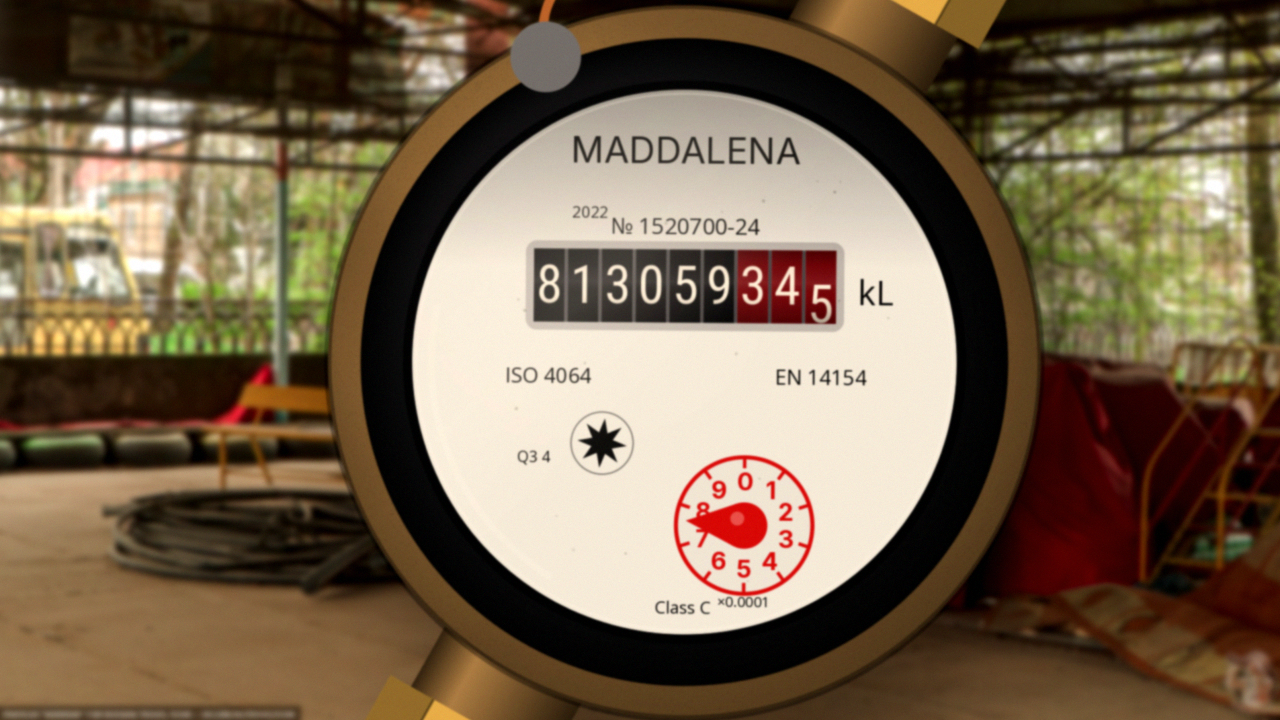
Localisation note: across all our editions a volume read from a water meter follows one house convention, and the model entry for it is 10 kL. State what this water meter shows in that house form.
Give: 813059.3447 kL
